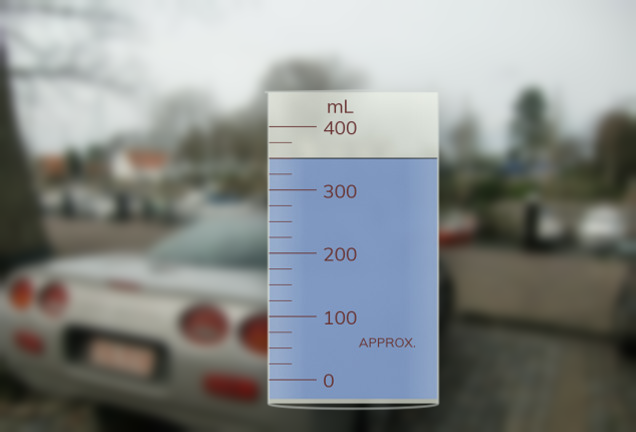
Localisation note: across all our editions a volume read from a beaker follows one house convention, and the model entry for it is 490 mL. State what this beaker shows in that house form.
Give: 350 mL
